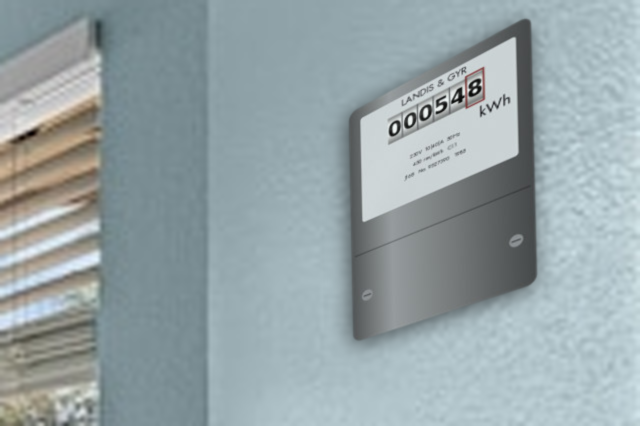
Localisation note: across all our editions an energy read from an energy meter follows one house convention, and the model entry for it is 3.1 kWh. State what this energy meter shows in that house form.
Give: 54.8 kWh
